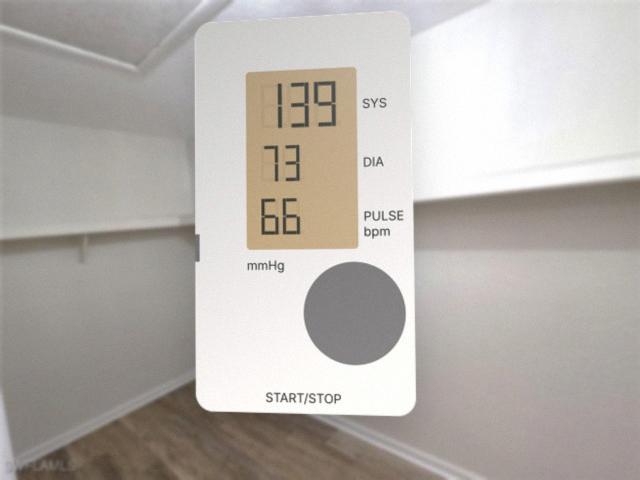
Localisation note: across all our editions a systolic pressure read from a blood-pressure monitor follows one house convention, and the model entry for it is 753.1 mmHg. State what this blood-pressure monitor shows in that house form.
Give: 139 mmHg
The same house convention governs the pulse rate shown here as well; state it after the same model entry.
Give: 66 bpm
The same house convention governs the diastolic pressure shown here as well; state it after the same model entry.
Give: 73 mmHg
